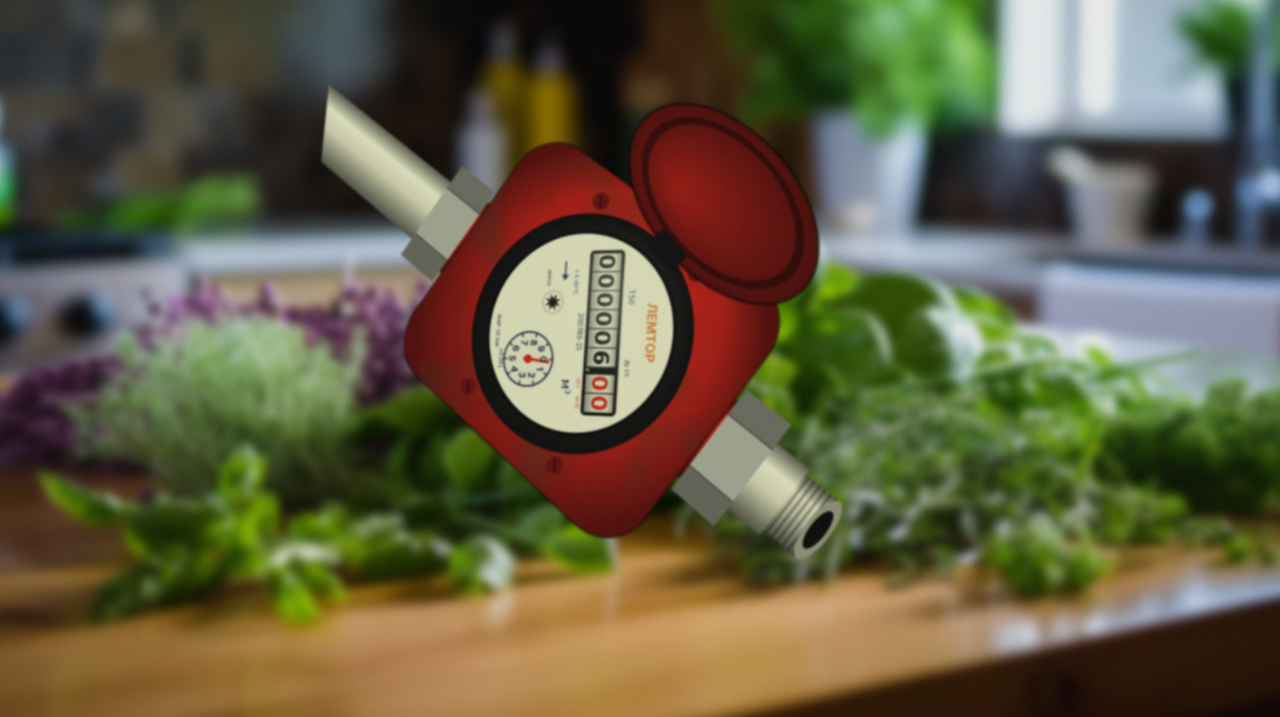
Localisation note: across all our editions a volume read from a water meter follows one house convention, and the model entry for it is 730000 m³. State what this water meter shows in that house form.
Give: 6.000 m³
